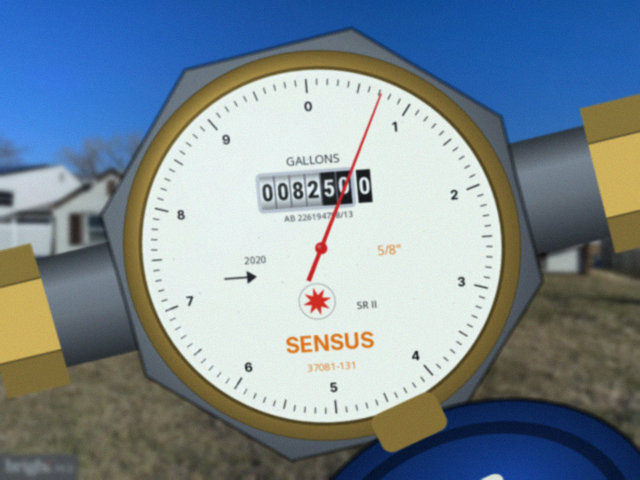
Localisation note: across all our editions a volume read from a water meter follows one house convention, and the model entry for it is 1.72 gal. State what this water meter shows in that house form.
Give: 82500.7 gal
